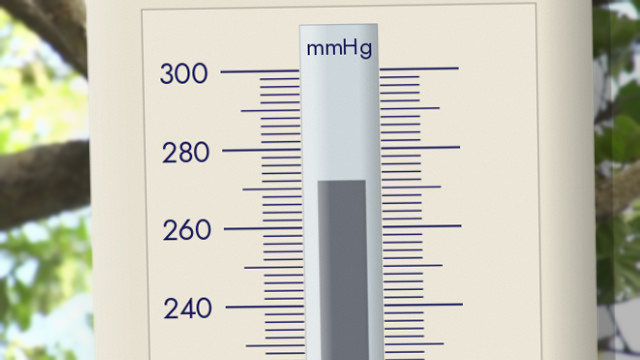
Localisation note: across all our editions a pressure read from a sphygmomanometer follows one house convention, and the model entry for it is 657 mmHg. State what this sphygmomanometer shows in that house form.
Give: 272 mmHg
